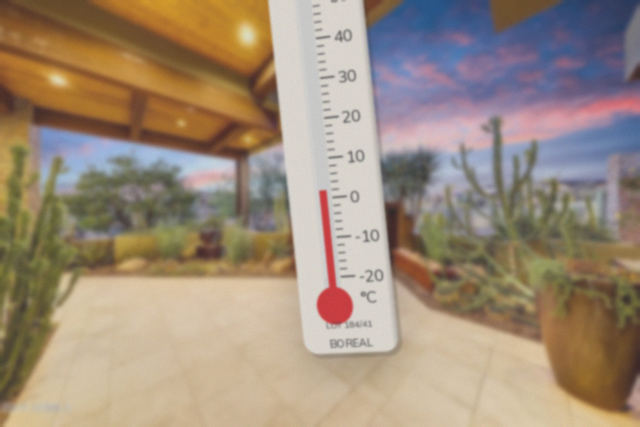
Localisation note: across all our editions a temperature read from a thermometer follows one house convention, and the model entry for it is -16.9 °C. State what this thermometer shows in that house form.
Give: 2 °C
